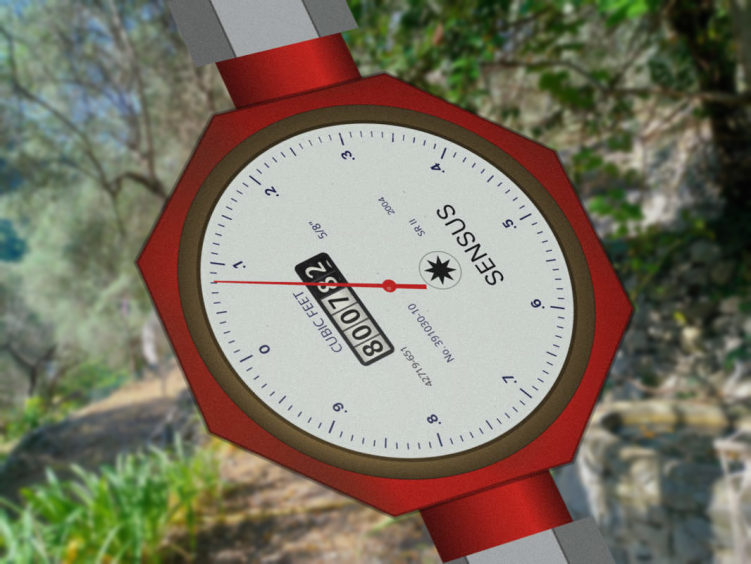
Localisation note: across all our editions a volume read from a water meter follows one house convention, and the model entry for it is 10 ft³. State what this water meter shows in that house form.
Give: 800782.08 ft³
